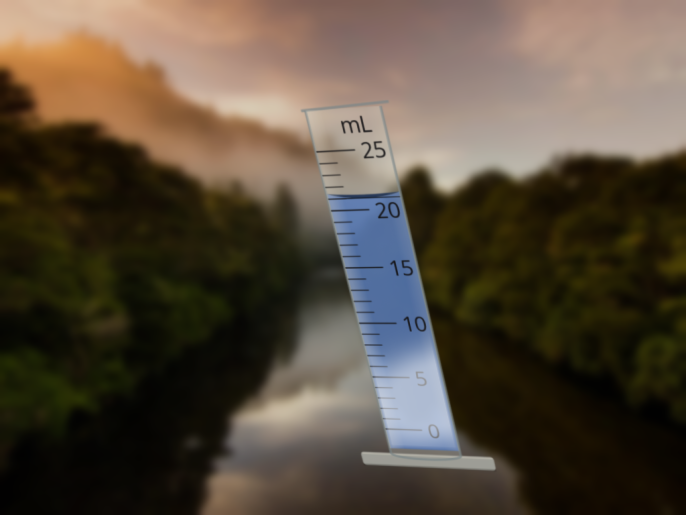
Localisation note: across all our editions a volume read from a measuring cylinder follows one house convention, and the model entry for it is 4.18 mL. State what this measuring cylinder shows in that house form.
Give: 21 mL
